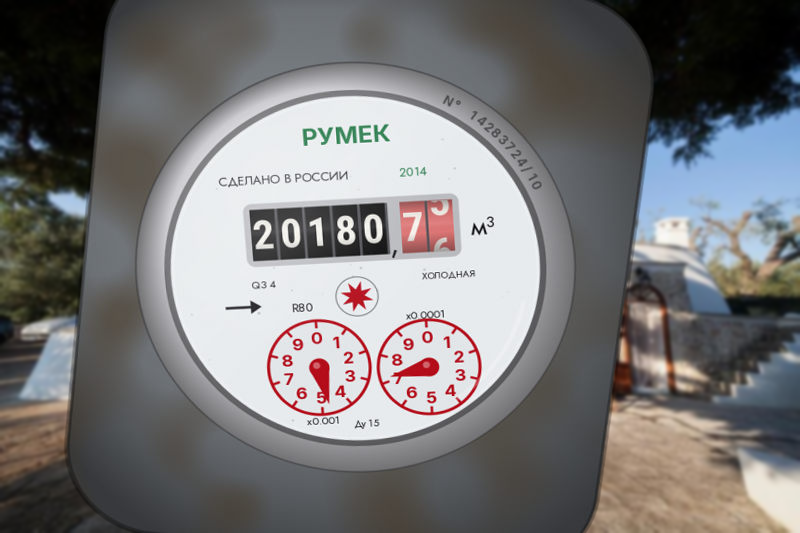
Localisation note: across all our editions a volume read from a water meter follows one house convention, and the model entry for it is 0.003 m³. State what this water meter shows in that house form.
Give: 20180.7547 m³
